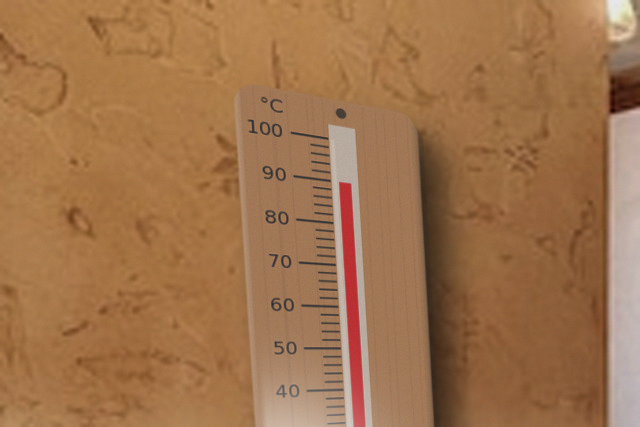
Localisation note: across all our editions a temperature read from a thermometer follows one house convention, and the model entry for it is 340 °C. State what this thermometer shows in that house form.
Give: 90 °C
